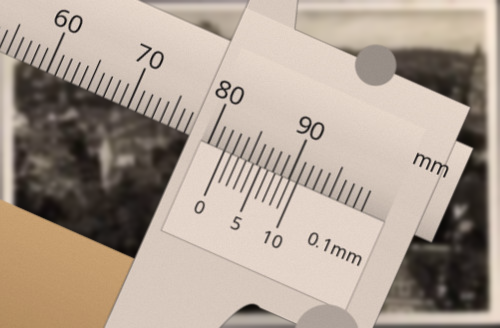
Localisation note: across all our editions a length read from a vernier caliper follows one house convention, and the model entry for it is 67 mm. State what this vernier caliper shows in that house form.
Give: 82.0 mm
